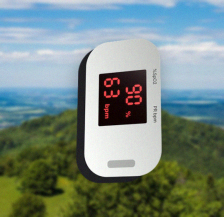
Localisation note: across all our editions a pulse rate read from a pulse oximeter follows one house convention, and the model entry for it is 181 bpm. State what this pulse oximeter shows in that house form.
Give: 63 bpm
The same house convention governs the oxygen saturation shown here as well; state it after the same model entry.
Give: 90 %
